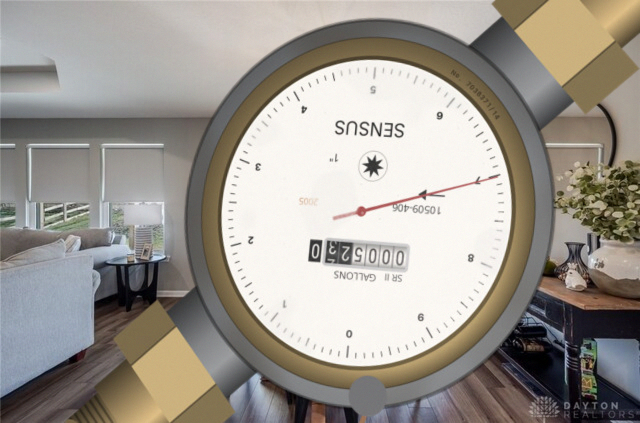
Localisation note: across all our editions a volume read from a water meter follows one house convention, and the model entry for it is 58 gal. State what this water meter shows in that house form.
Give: 5227.0 gal
